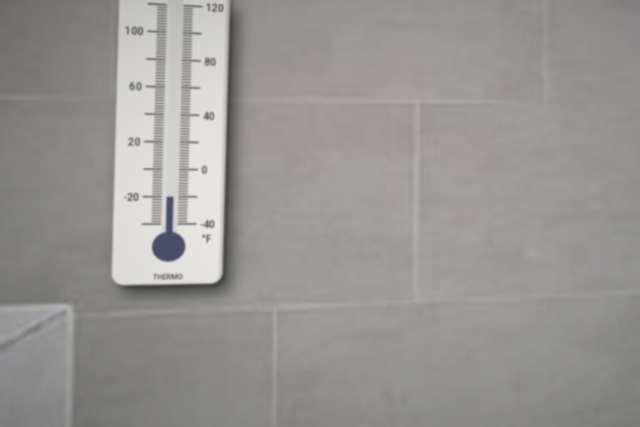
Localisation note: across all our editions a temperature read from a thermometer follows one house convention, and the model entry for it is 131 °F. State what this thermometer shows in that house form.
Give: -20 °F
